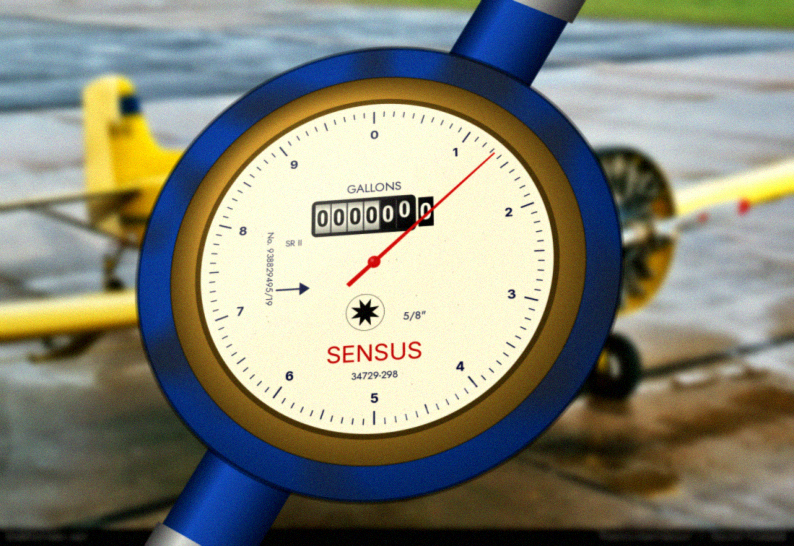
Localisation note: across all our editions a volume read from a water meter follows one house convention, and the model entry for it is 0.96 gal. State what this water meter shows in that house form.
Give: 1.3 gal
